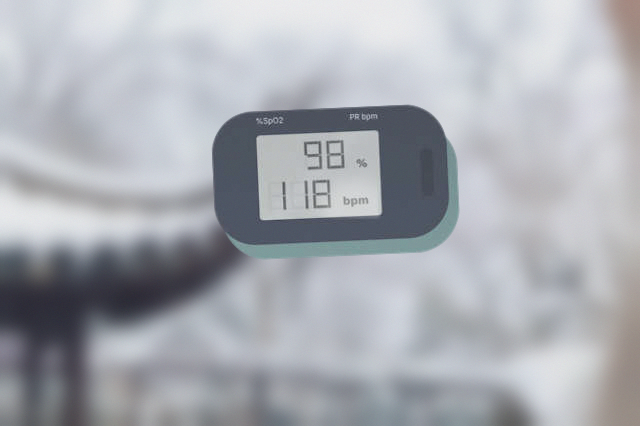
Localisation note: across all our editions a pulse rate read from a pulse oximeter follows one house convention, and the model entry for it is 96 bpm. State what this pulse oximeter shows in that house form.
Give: 118 bpm
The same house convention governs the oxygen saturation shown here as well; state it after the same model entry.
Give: 98 %
